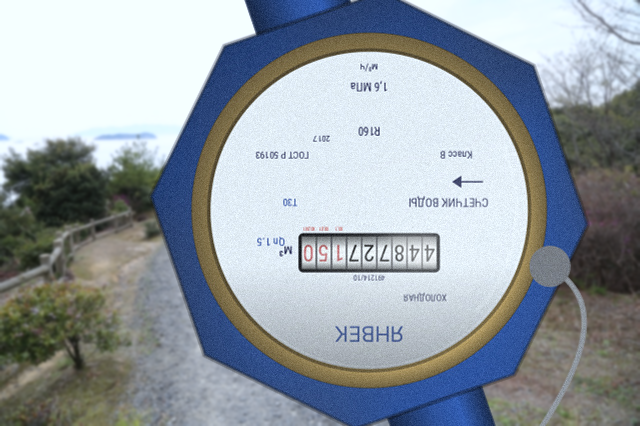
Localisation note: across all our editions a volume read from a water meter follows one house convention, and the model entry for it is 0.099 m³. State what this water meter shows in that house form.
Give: 448727.150 m³
